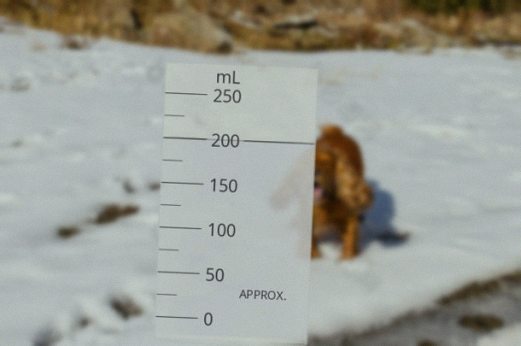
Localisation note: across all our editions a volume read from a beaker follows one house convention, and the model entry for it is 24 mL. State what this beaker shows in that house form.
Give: 200 mL
